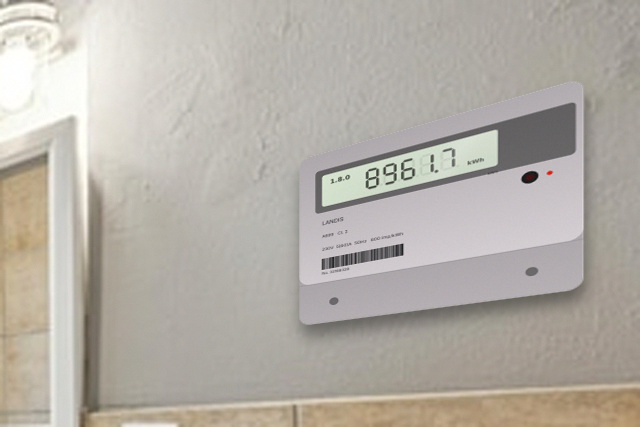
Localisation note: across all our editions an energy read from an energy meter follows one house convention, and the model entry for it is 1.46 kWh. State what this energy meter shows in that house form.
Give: 8961.7 kWh
